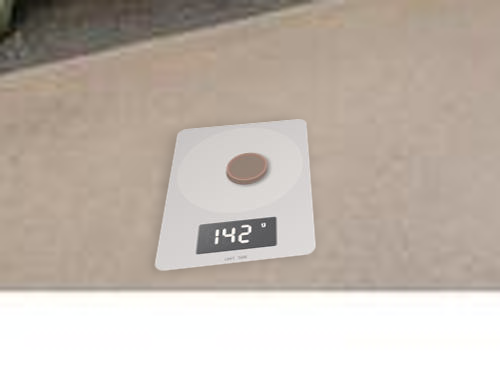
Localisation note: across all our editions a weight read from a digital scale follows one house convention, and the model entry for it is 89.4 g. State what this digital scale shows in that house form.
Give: 142 g
